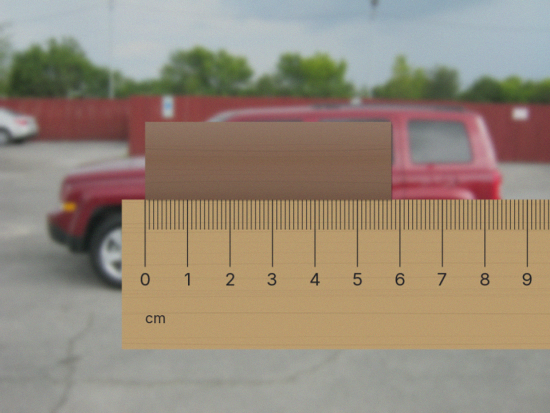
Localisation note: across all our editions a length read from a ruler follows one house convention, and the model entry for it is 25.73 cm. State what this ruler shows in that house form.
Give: 5.8 cm
